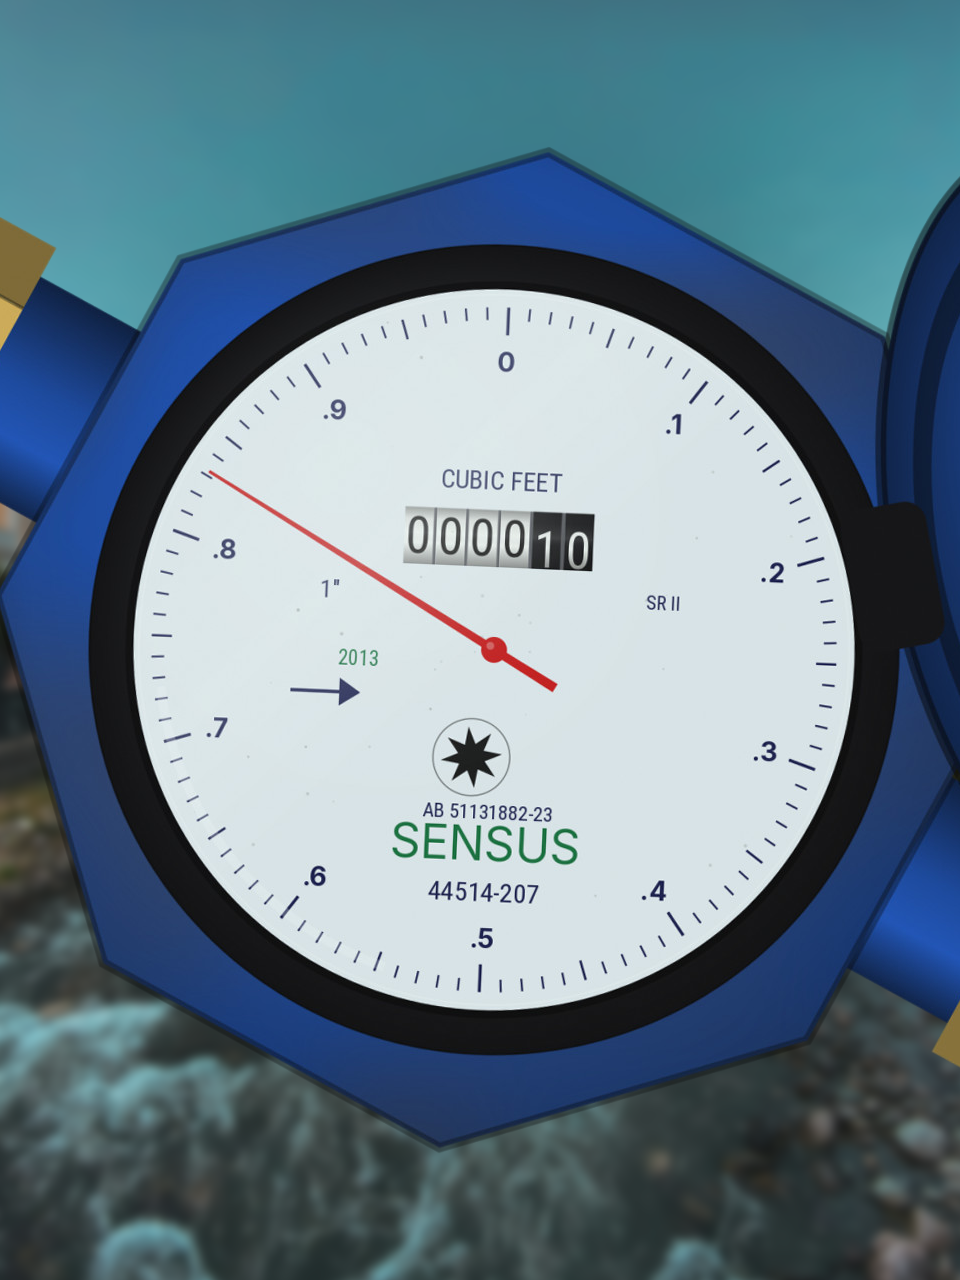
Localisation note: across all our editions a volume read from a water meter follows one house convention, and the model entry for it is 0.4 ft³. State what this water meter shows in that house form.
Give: 9.83 ft³
